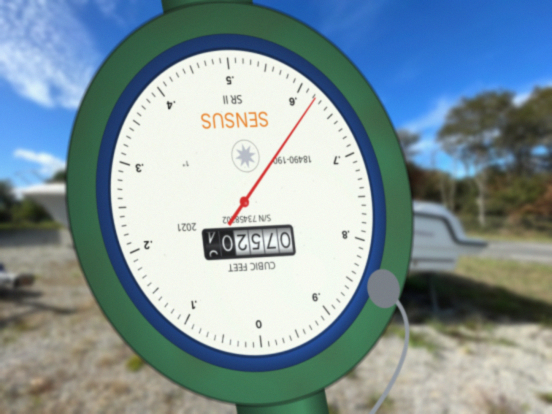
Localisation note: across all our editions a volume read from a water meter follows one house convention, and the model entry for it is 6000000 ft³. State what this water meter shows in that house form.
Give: 75203.62 ft³
